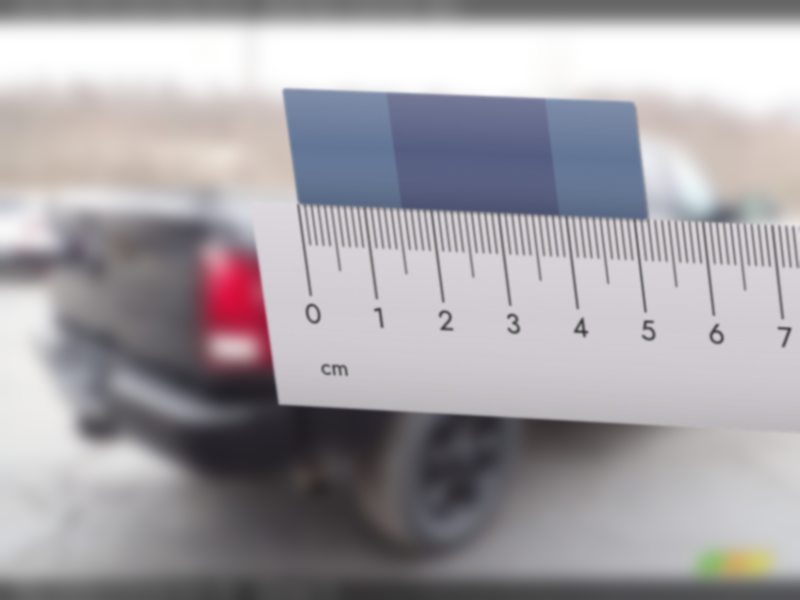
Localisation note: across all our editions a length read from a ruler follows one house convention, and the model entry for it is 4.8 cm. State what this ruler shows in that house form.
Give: 5.2 cm
